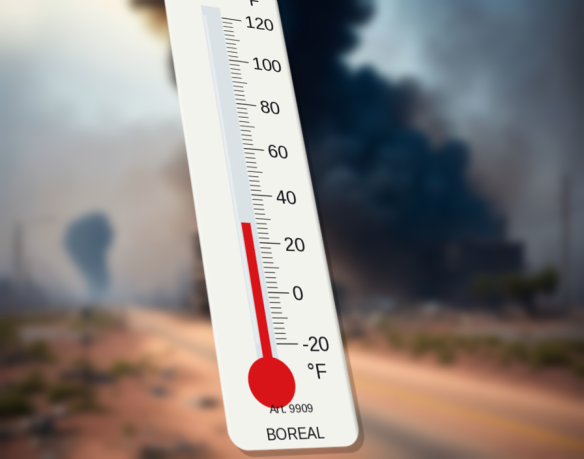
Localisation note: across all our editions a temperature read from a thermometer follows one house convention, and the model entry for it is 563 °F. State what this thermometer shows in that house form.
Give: 28 °F
